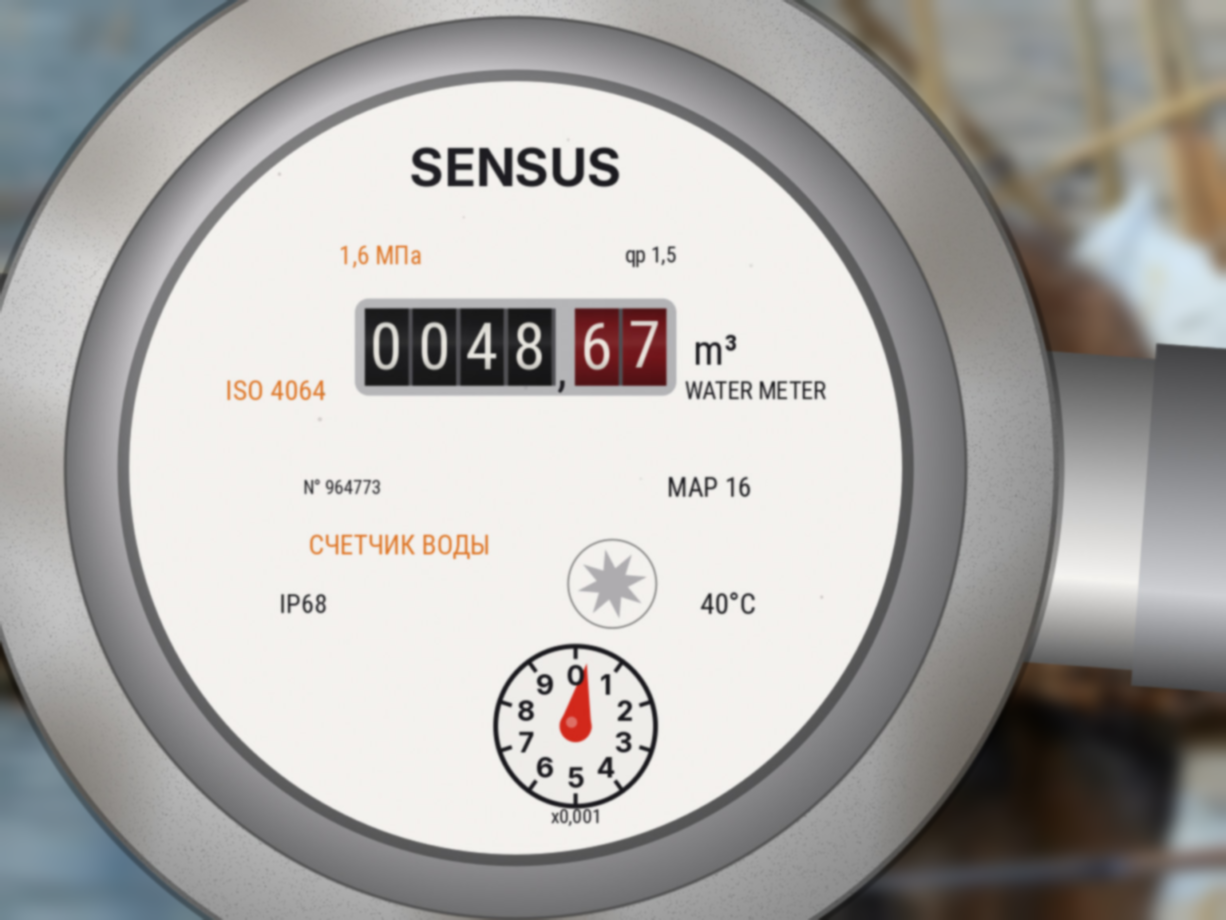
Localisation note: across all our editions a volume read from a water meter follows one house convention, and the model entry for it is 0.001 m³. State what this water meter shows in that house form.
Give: 48.670 m³
